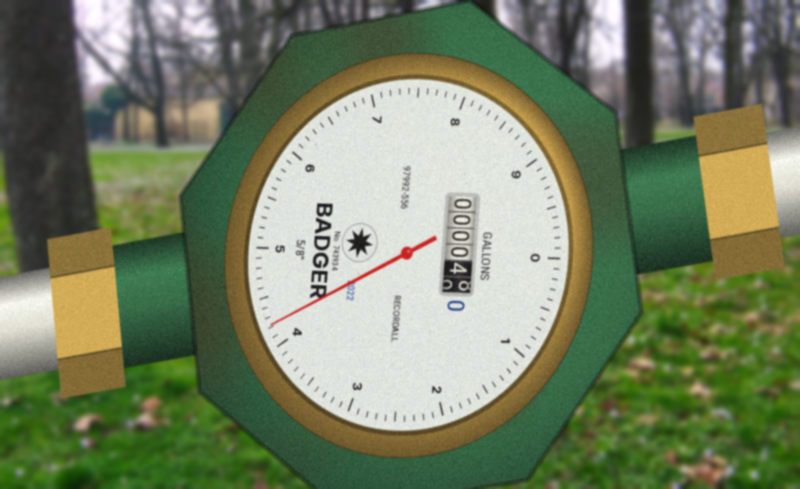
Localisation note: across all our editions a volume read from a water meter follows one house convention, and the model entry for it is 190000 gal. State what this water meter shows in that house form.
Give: 484.2 gal
